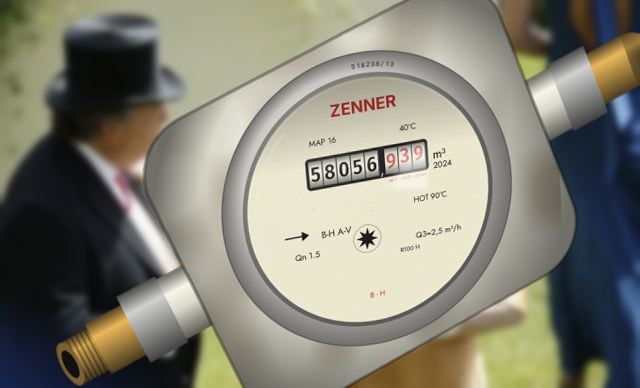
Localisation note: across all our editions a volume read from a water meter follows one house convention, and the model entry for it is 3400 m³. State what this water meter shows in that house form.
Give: 58056.939 m³
